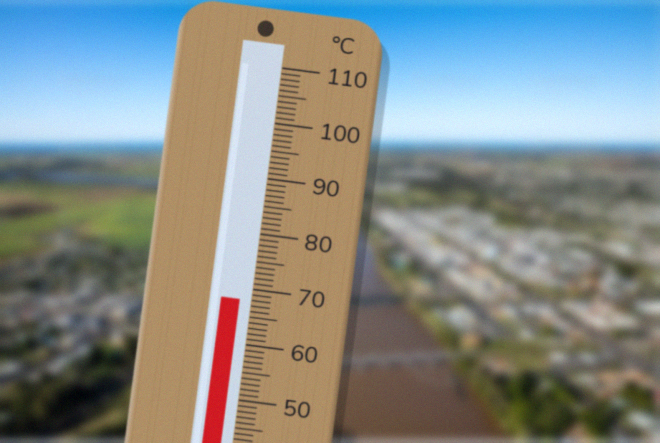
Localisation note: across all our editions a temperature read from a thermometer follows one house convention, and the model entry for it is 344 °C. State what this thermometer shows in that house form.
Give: 68 °C
